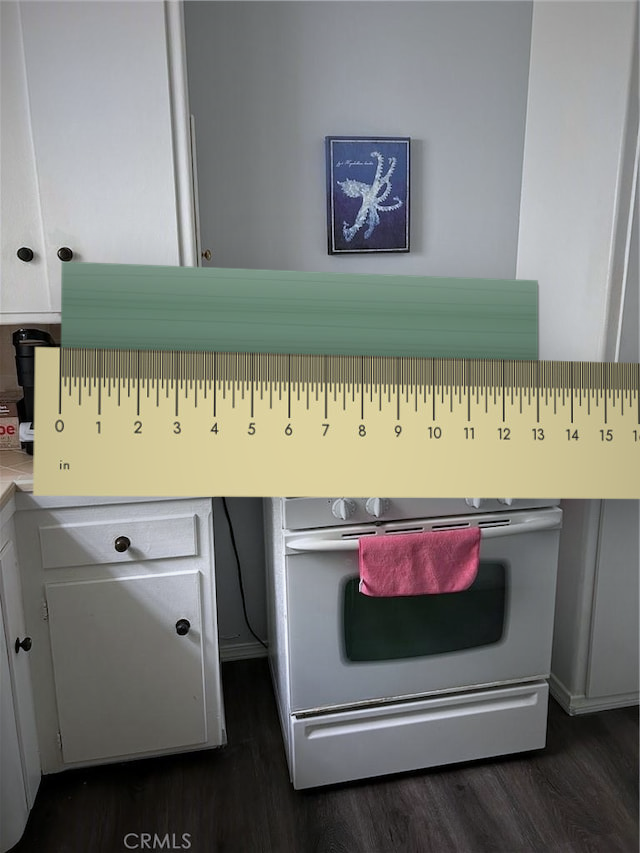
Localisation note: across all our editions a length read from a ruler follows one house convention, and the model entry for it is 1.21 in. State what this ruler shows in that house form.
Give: 13 in
